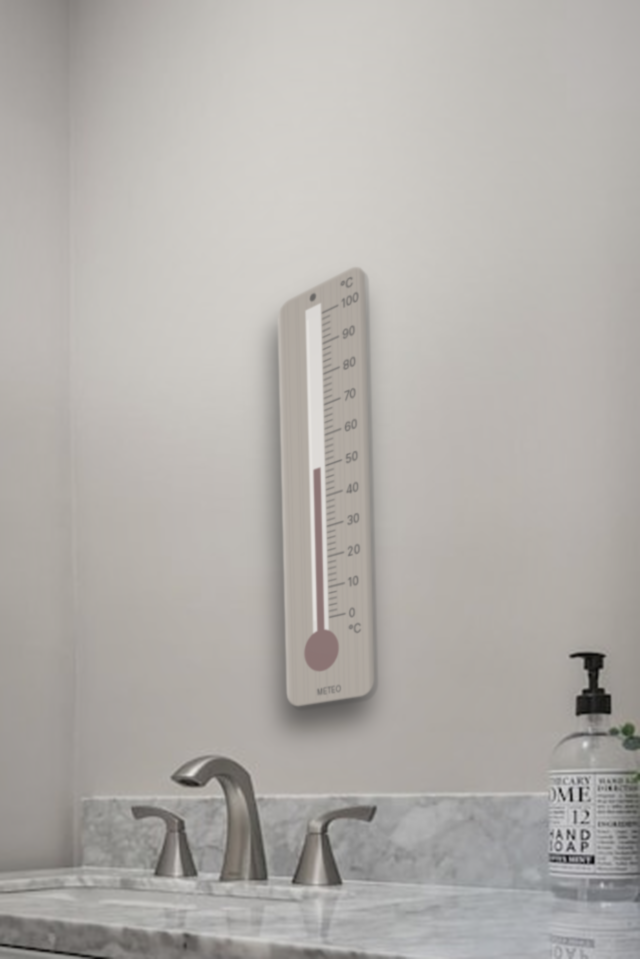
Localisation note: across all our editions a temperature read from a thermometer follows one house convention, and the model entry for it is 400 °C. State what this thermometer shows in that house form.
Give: 50 °C
